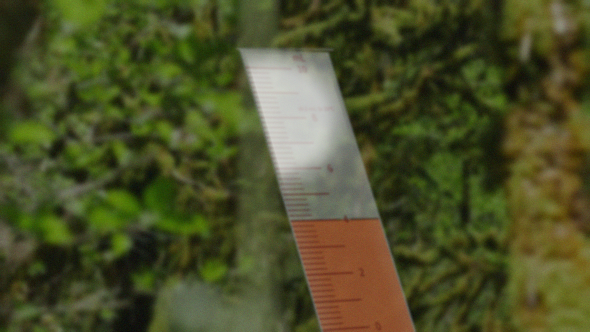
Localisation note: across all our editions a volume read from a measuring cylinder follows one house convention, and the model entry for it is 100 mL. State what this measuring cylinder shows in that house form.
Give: 4 mL
